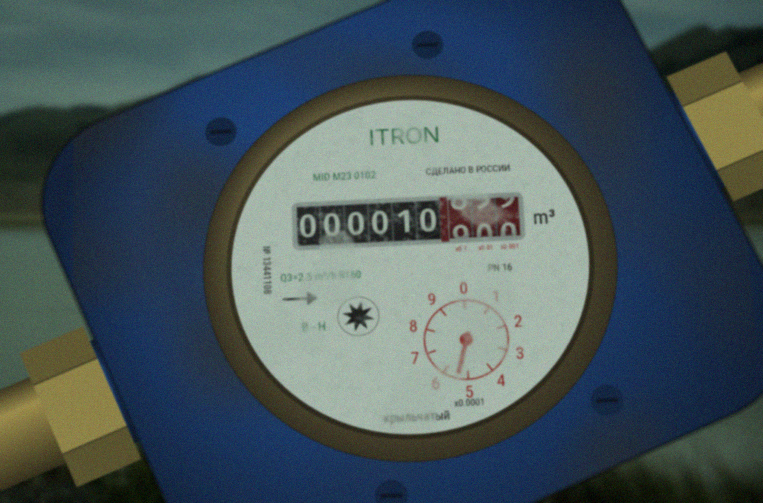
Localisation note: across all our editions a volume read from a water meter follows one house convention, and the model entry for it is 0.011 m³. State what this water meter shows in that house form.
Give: 10.8995 m³
